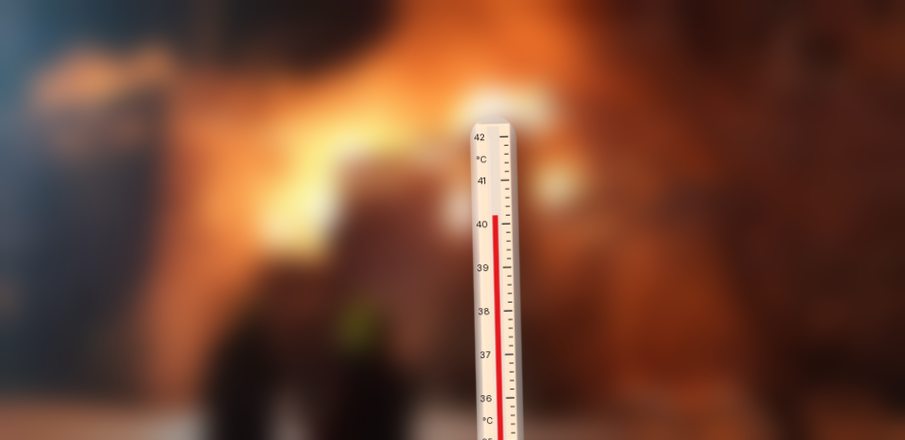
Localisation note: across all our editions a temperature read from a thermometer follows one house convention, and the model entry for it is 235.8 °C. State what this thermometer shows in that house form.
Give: 40.2 °C
